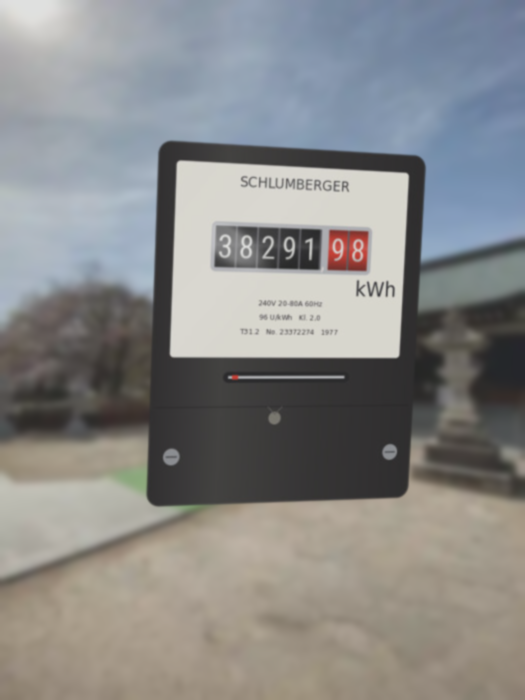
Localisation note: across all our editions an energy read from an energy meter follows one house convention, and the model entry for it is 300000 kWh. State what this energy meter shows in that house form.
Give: 38291.98 kWh
